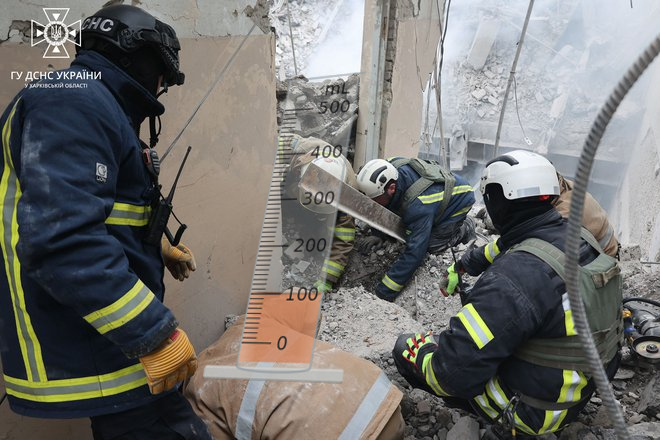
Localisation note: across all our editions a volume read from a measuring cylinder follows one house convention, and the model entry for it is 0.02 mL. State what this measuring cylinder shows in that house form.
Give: 100 mL
